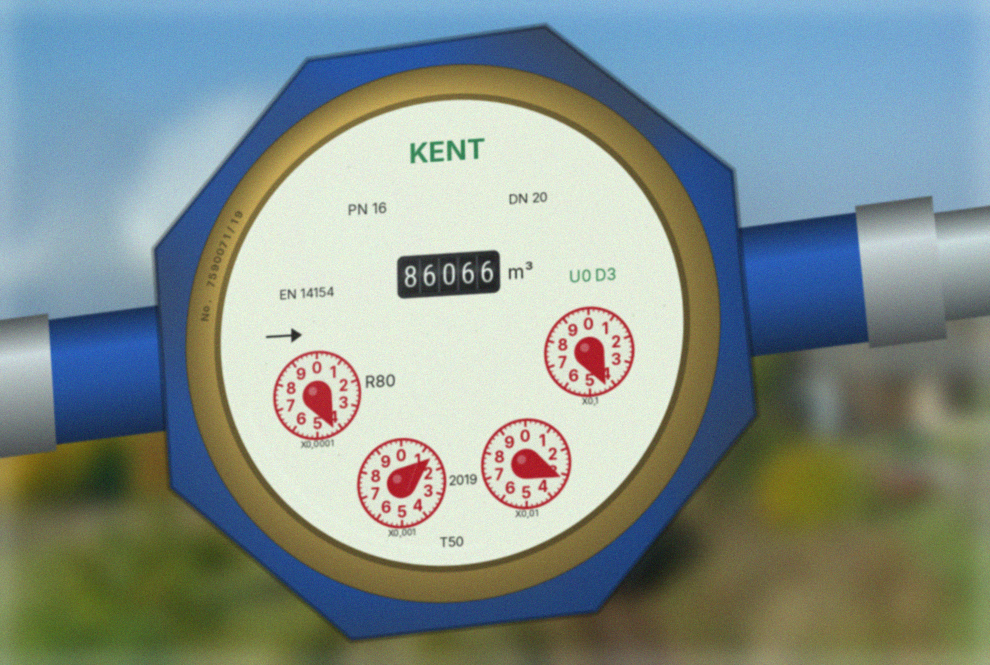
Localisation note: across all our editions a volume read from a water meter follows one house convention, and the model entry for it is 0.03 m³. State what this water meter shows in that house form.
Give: 86066.4314 m³
